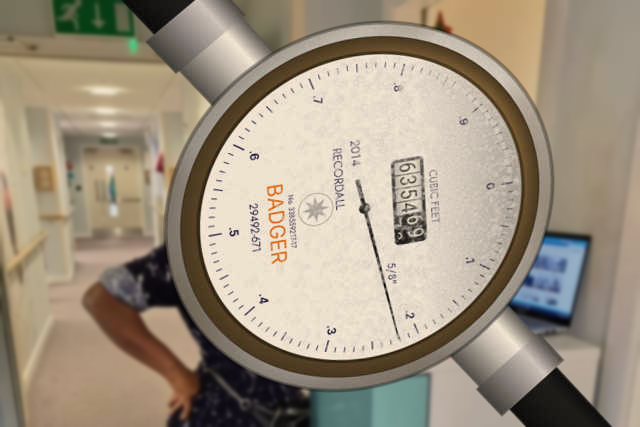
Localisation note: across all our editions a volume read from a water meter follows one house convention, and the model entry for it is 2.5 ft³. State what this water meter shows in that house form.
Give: 635469.22 ft³
